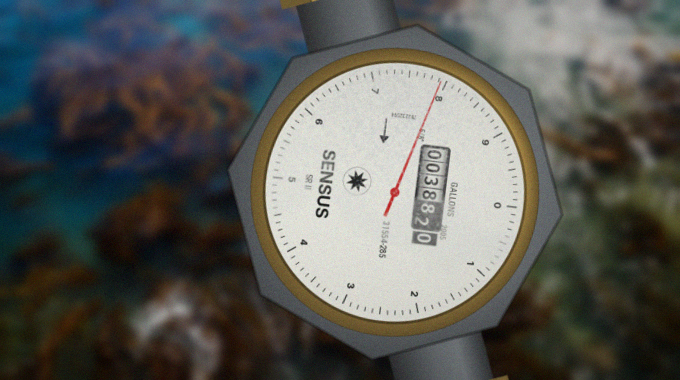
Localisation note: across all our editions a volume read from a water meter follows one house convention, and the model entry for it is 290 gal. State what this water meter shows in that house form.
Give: 38817.9 gal
